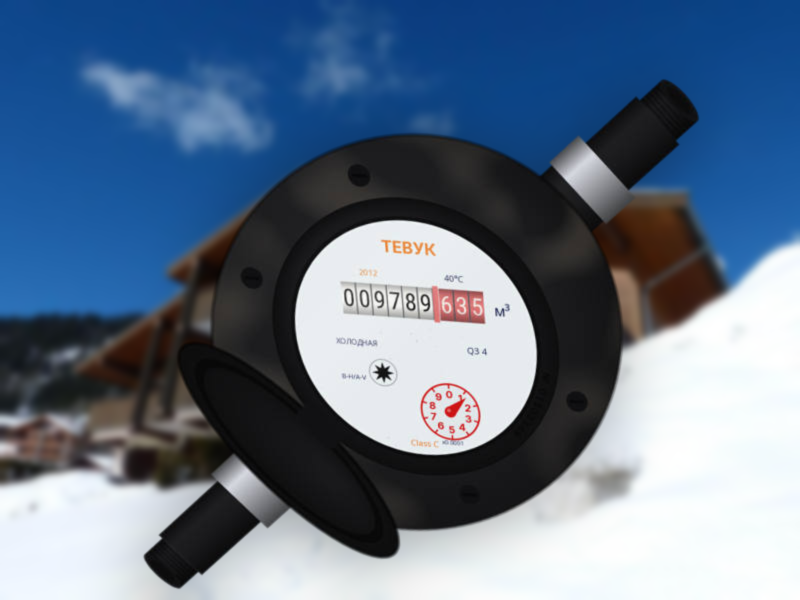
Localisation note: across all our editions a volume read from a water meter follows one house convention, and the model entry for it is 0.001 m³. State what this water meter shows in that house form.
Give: 9789.6351 m³
